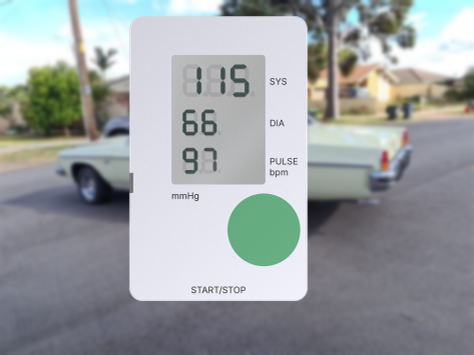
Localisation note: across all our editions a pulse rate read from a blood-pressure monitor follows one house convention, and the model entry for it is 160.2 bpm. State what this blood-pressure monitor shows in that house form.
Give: 97 bpm
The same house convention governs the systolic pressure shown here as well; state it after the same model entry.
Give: 115 mmHg
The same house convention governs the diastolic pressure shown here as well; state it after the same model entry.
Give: 66 mmHg
